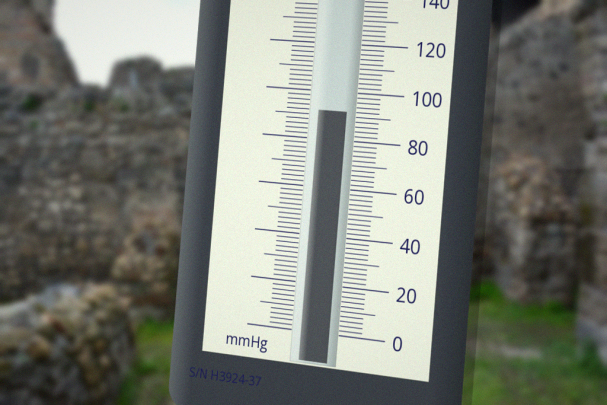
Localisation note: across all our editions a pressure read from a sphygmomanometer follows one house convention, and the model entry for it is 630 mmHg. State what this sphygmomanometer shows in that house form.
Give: 92 mmHg
